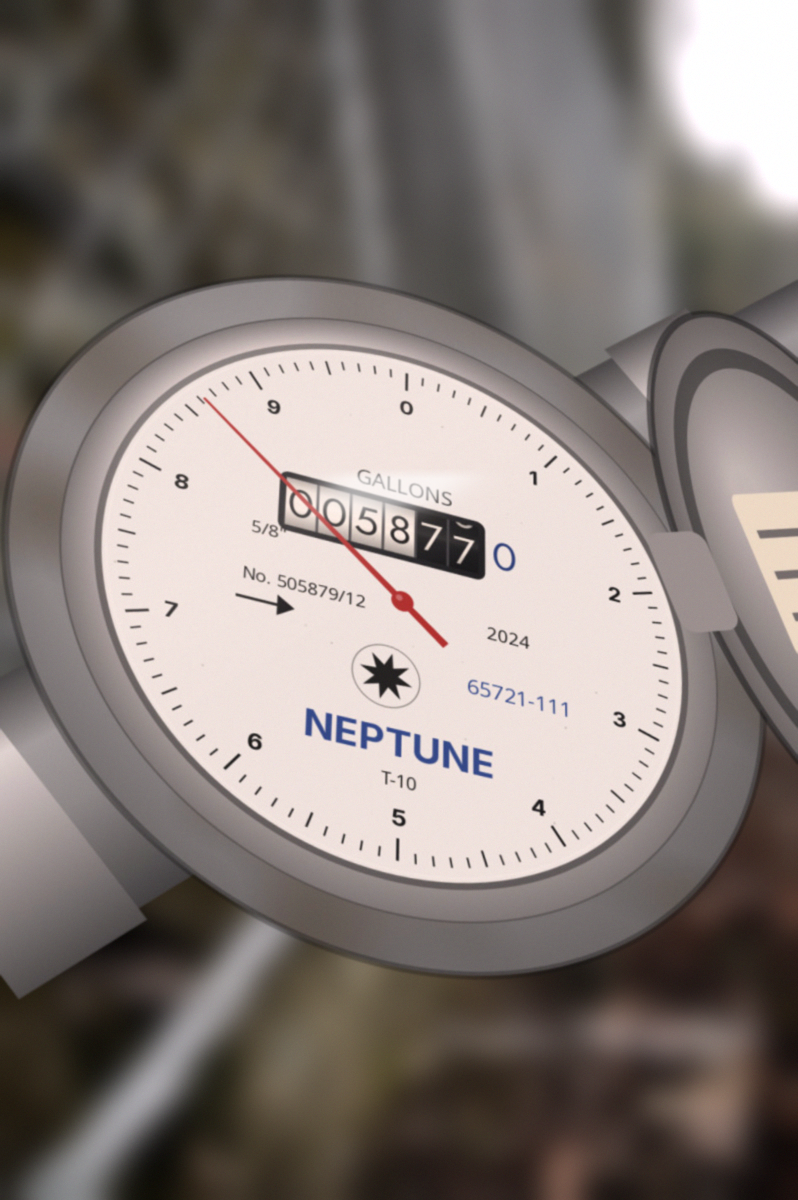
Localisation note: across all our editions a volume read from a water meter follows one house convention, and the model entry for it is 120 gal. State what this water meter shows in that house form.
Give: 58768.6 gal
